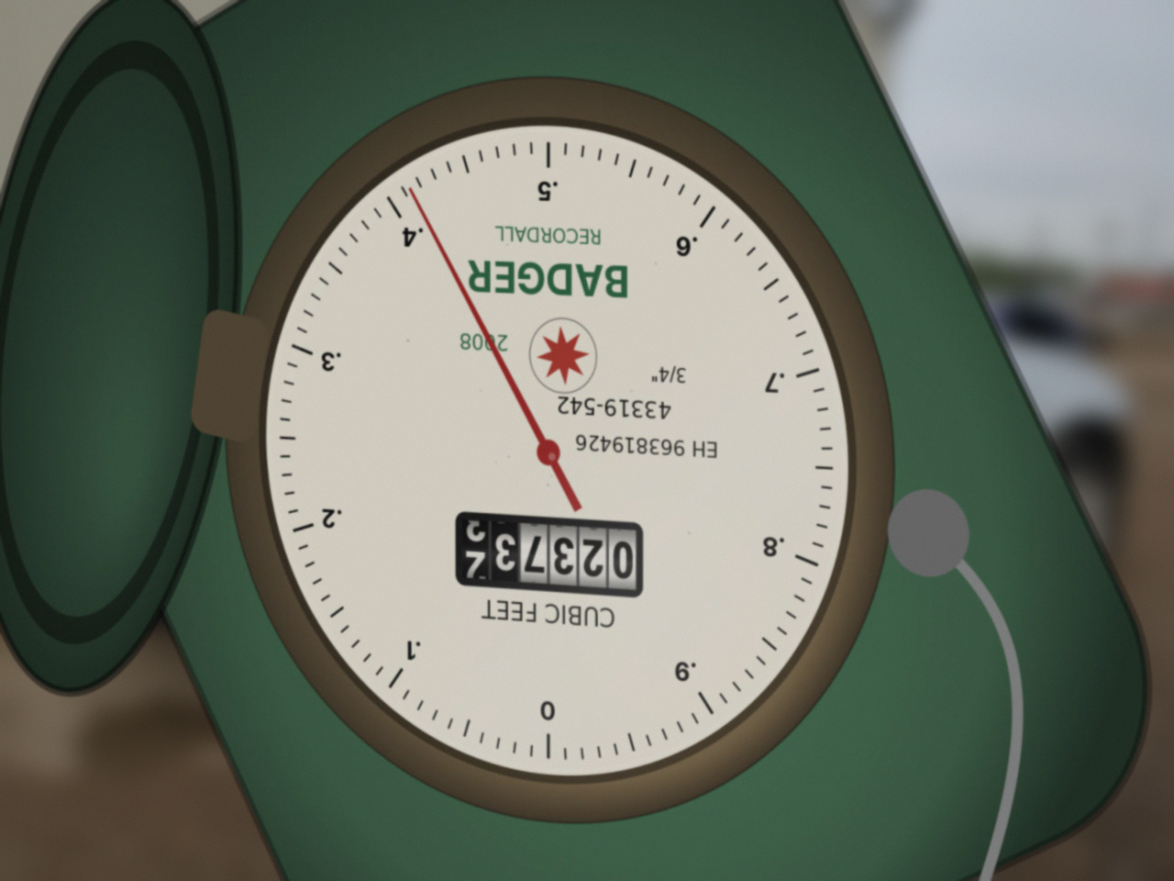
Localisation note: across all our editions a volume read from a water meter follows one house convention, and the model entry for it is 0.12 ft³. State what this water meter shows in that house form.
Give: 23732.41 ft³
